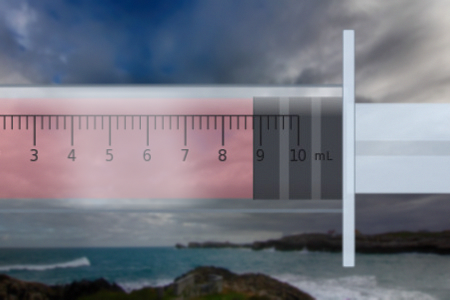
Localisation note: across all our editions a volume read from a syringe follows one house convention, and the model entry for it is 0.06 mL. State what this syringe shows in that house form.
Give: 8.8 mL
